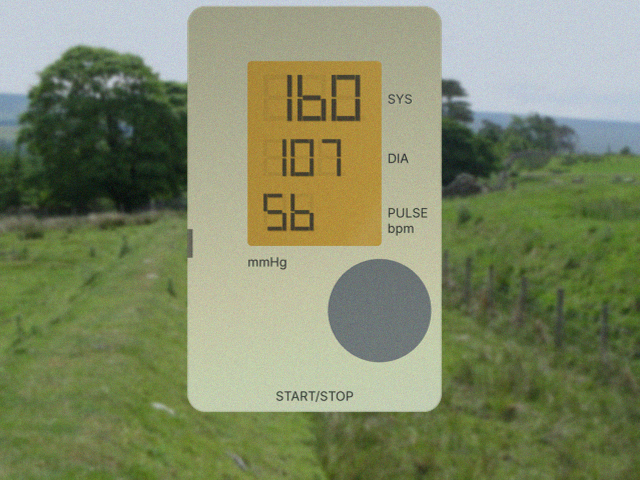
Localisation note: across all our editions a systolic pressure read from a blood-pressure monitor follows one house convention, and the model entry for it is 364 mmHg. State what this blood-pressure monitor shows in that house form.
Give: 160 mmHg
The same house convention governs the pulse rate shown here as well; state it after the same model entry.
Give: 56 bpm
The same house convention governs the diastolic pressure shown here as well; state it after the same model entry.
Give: 107 mmHg
